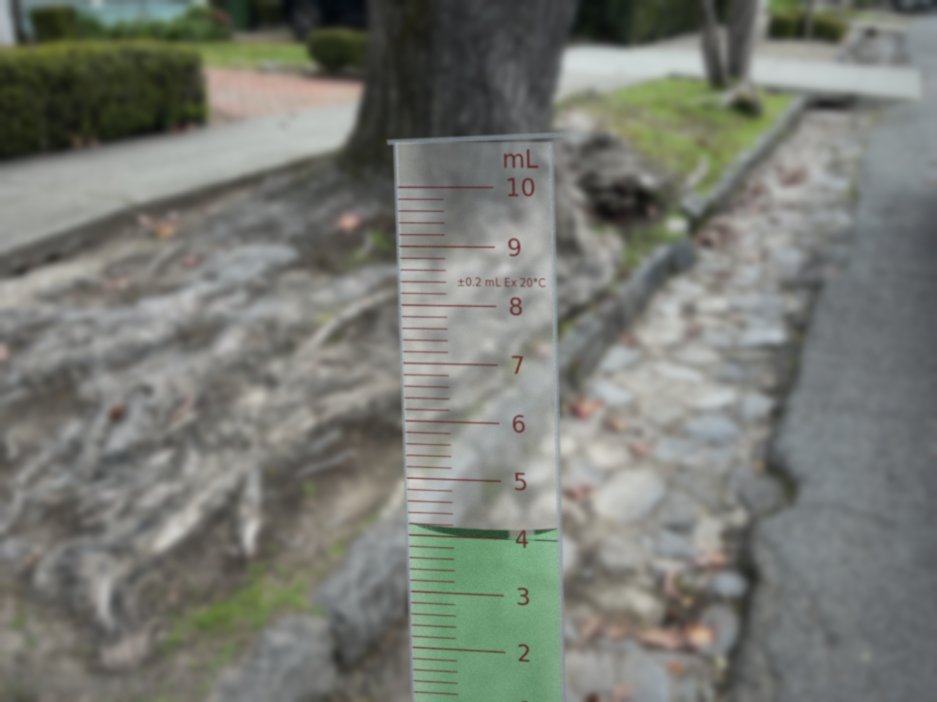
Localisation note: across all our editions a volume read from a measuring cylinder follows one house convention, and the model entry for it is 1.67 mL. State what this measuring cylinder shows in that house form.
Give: 4 mL
